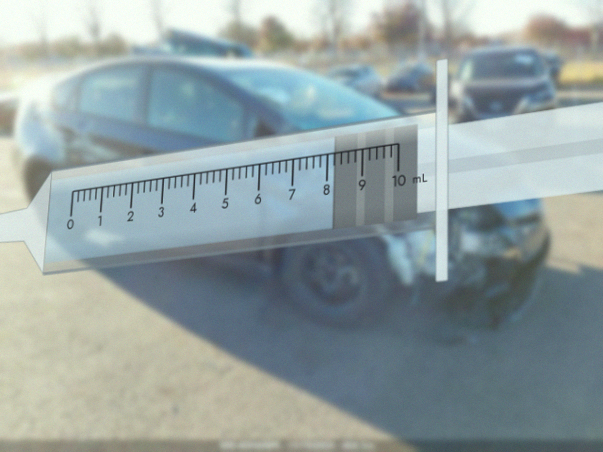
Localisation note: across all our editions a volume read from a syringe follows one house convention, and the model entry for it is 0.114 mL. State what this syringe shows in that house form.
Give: 8.2 mL
